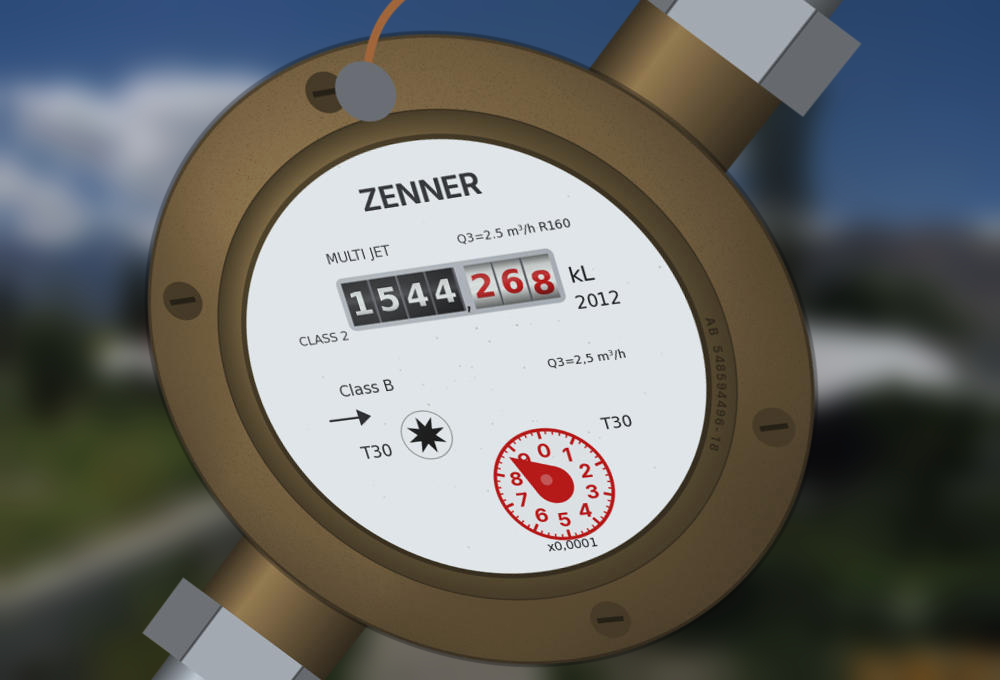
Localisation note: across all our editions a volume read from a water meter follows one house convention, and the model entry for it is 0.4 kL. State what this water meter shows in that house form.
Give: 1544.2678 kL
